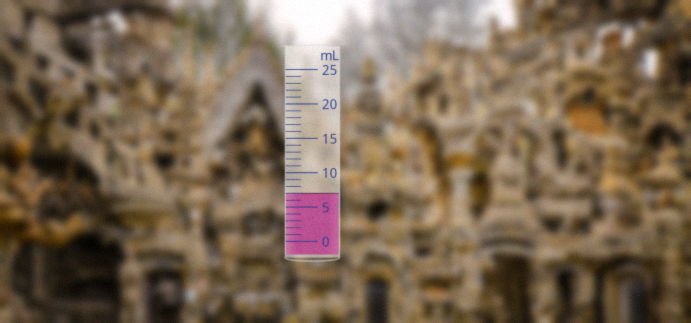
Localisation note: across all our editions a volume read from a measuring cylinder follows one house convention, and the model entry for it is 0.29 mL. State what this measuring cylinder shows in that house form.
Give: 7 mL
